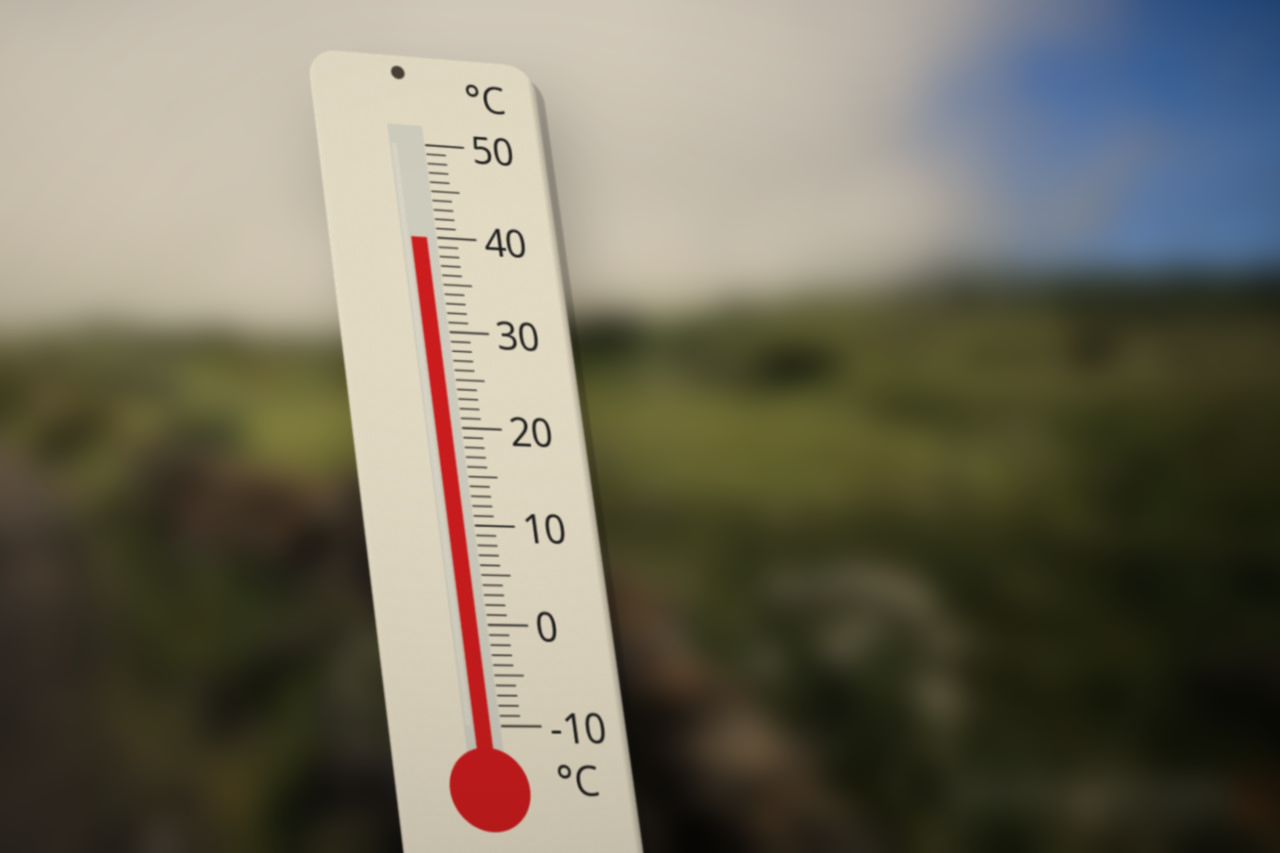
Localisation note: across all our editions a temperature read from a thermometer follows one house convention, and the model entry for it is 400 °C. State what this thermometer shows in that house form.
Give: 40 °C
